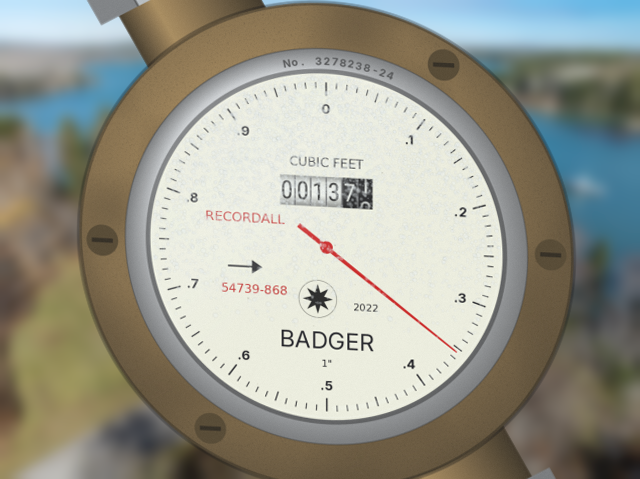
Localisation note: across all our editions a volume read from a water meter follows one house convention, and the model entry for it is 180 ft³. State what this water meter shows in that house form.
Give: 1371.35 ft³
